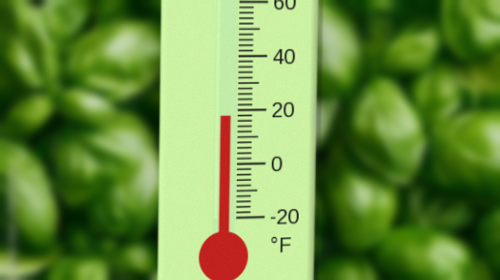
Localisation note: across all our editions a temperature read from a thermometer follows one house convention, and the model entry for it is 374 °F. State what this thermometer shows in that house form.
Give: 18 °F
